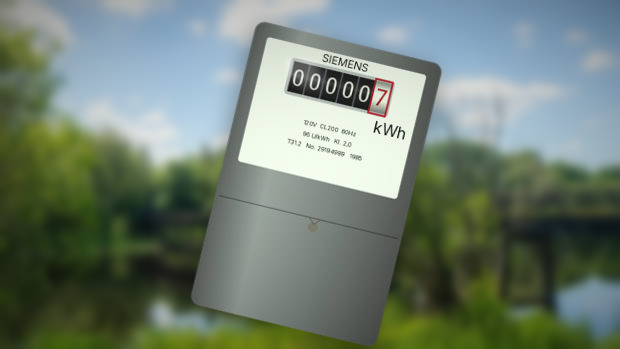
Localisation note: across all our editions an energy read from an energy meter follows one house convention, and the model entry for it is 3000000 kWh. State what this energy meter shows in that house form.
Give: 0.7 kWh
